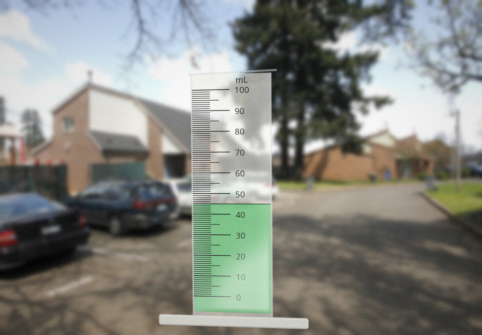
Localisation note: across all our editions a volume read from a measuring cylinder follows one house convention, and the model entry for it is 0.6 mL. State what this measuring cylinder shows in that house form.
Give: 45 mL
